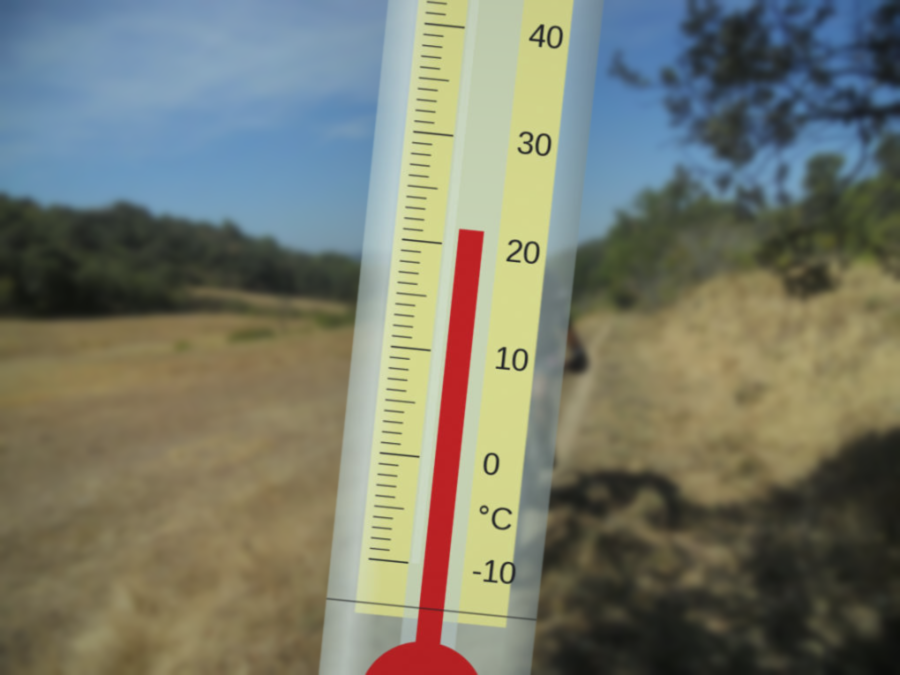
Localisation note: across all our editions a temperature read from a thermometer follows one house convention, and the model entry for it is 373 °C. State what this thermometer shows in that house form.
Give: 21.5 °C
